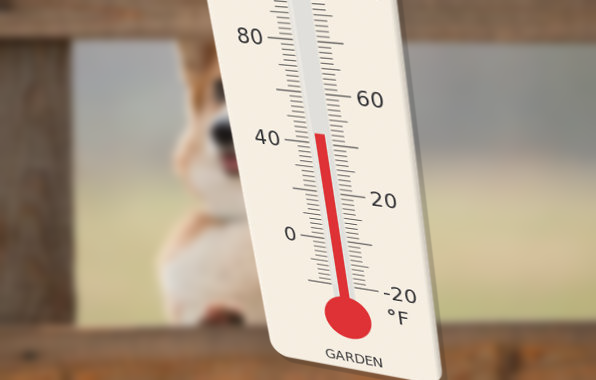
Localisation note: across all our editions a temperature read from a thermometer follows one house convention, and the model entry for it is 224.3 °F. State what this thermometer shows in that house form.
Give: 44 °F
